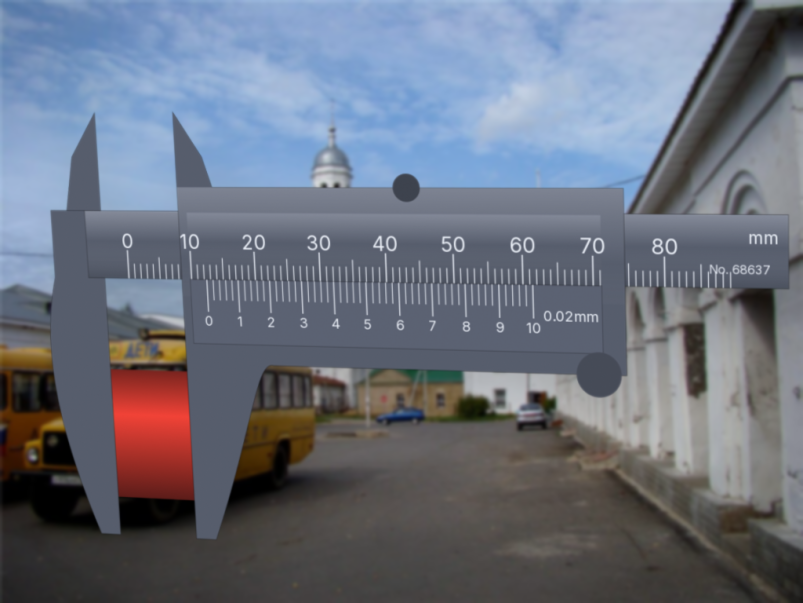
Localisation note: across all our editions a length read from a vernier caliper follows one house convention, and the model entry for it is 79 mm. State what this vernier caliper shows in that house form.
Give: 12.4 mm
